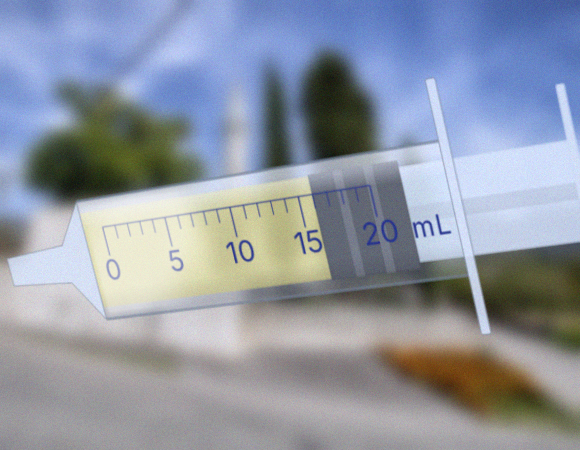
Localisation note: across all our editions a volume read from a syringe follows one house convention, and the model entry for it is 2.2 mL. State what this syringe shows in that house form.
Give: 16 mL
